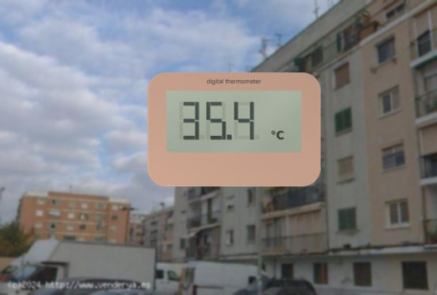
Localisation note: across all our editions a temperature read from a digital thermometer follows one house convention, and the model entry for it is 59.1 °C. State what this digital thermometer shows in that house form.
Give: 35.4 °C
